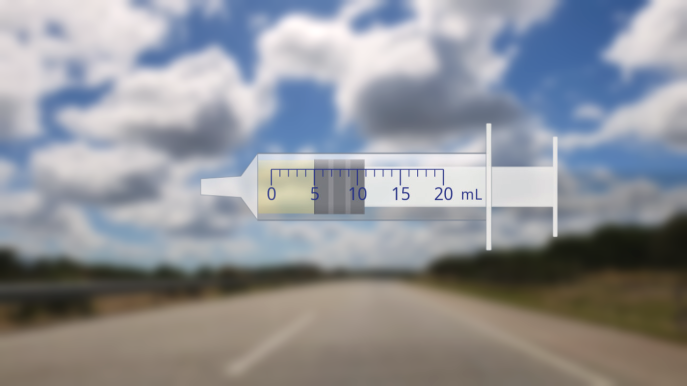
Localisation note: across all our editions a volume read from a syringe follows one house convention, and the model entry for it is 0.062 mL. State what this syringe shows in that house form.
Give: 5 mL
